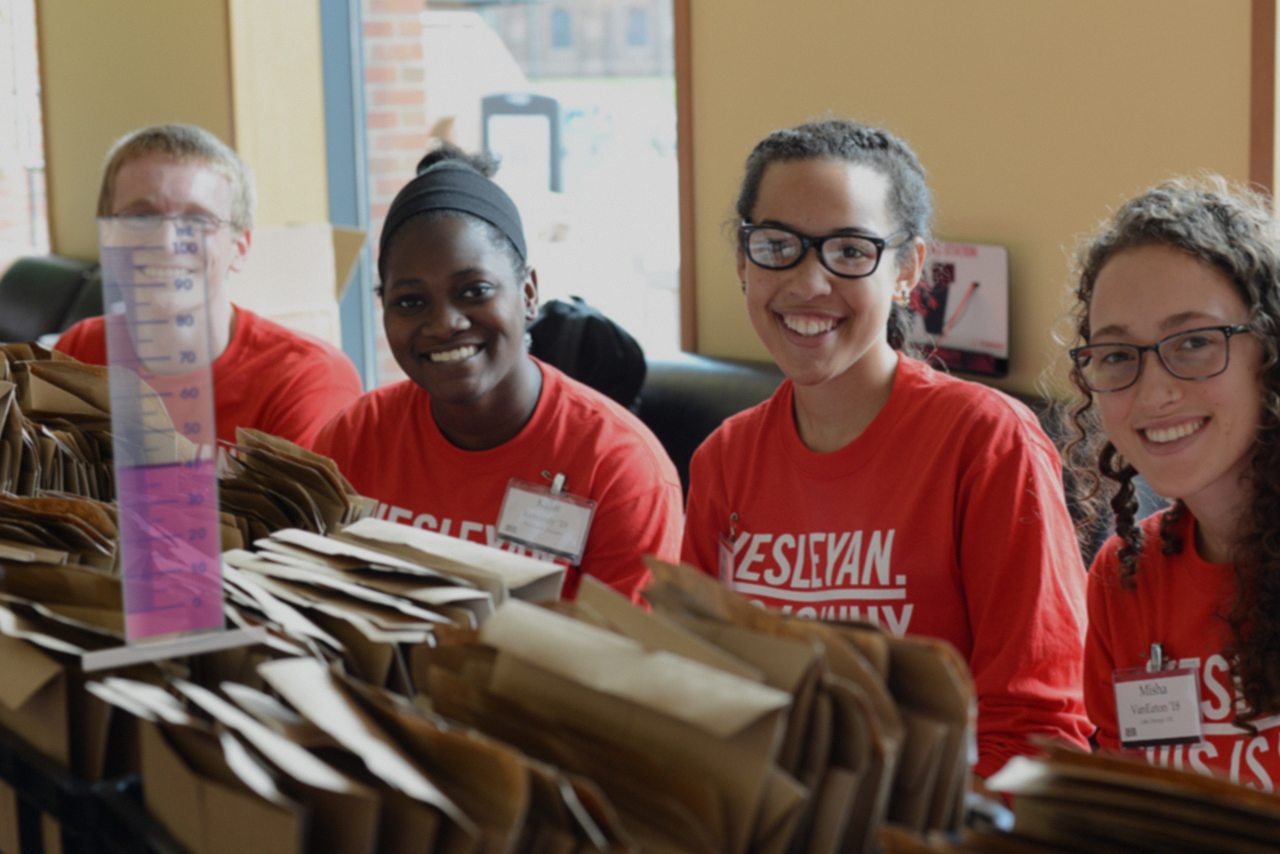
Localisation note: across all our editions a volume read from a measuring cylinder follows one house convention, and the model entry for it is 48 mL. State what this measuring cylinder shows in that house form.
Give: 40 mL
